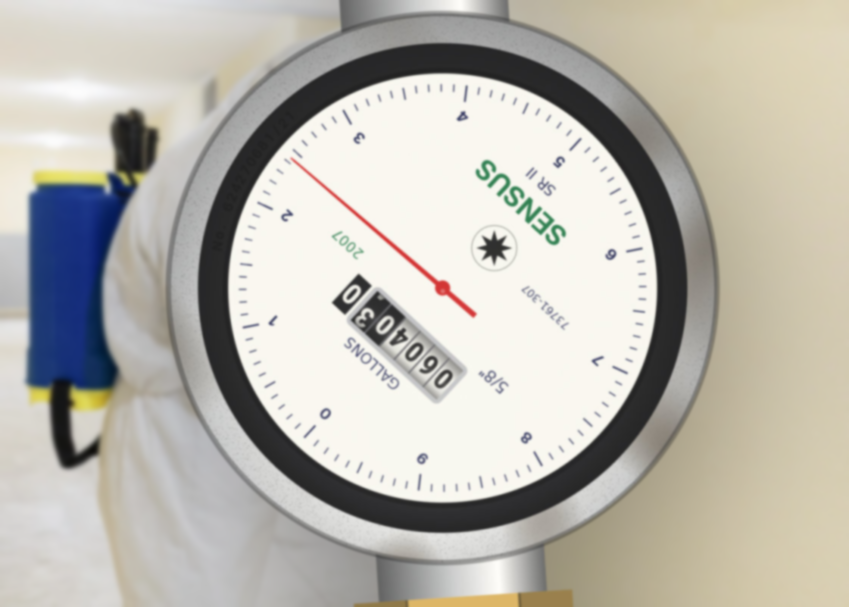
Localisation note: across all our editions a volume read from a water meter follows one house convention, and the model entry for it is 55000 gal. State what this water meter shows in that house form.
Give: 604032.4 gal
